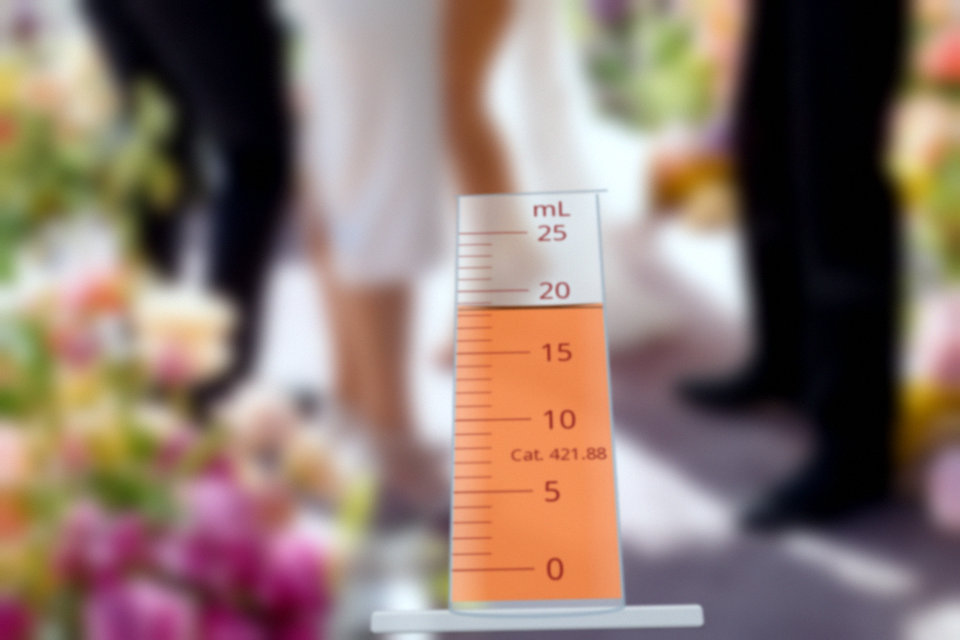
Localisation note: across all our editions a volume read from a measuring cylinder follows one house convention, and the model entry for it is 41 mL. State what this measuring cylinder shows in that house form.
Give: 18.5 mL
